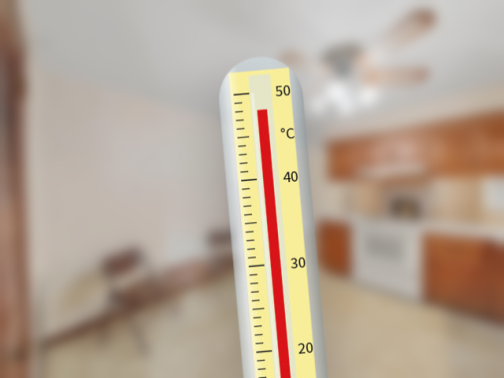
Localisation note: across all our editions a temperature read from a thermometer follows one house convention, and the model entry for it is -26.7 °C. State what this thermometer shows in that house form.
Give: 48 °C
